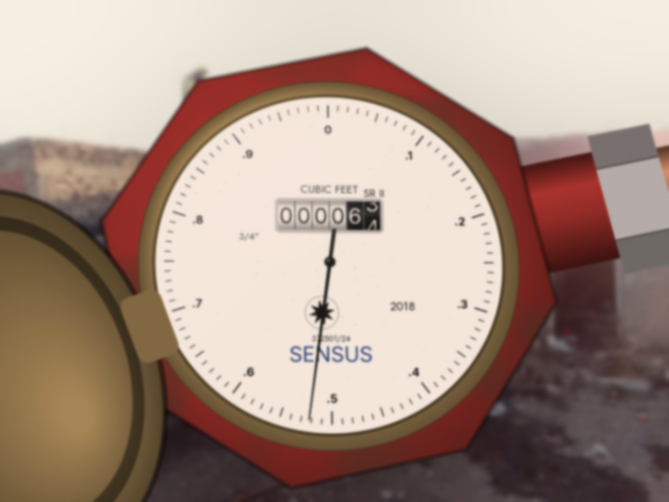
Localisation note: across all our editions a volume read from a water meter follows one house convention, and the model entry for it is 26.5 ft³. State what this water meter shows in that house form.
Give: 63.52 ft³
